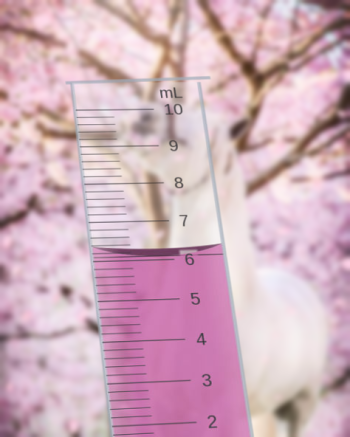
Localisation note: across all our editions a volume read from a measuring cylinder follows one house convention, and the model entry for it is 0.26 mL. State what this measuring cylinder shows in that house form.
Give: 6.1 mL
